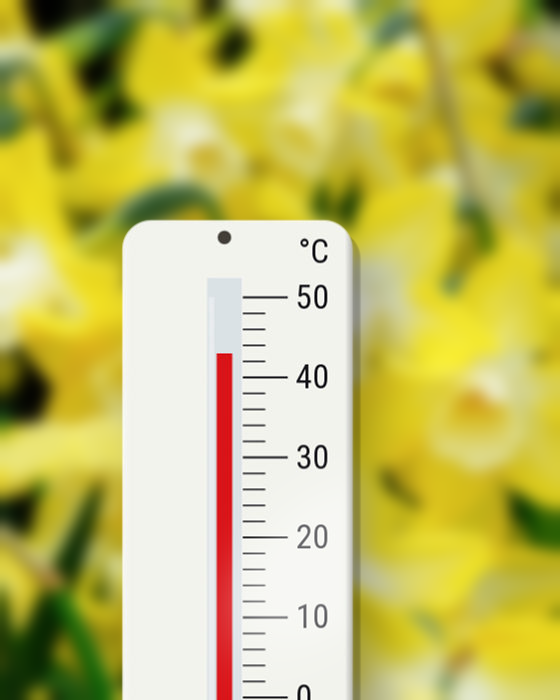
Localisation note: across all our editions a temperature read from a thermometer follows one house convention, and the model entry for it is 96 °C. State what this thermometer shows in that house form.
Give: 43 °C
